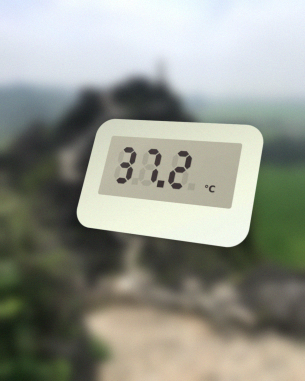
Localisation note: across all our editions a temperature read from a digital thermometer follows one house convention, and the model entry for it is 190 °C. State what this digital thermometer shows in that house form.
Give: 37.2 °C
